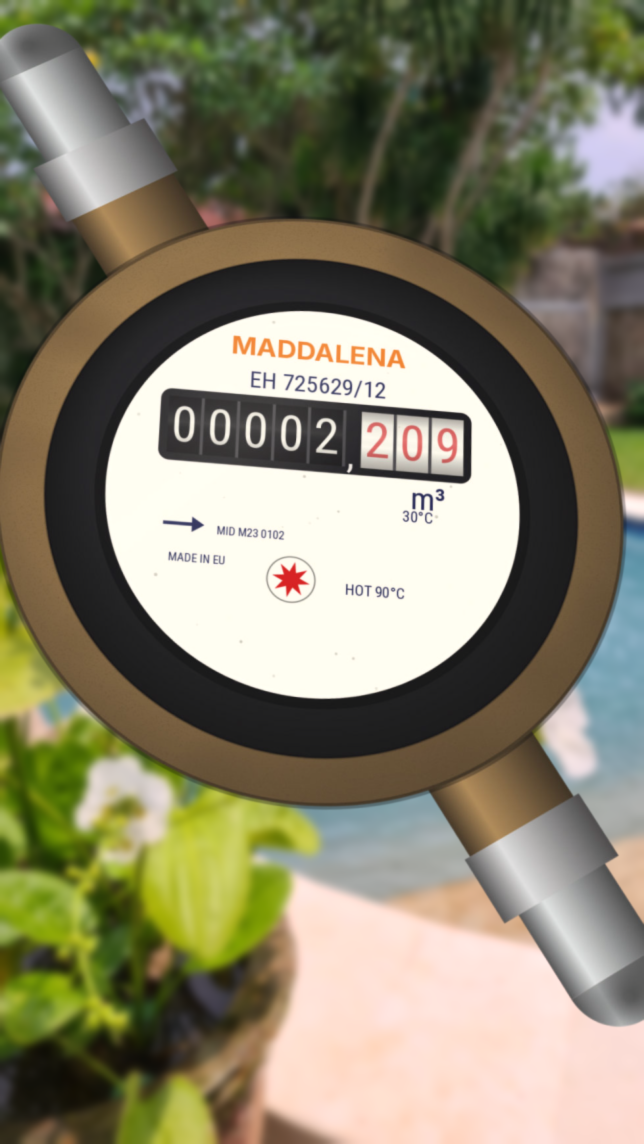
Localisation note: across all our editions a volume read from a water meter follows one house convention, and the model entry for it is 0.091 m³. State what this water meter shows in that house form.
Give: 2.209 m³
